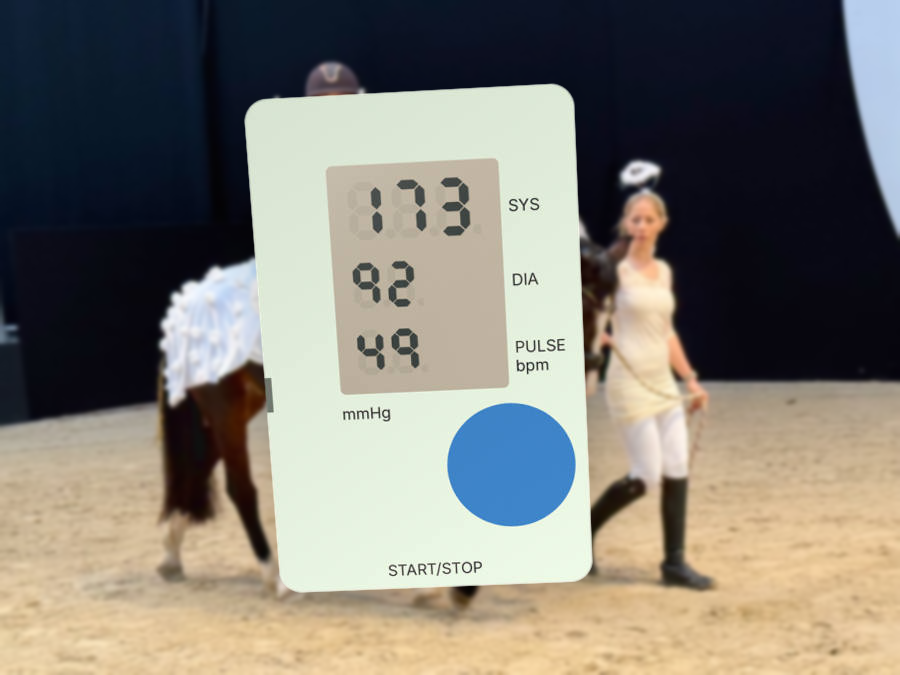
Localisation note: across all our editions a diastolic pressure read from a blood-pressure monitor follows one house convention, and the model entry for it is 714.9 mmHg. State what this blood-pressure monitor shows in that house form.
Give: 92 mmHg
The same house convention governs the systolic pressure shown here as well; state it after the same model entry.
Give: 173 mmHg
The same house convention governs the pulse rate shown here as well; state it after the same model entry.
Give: 49 bpm
